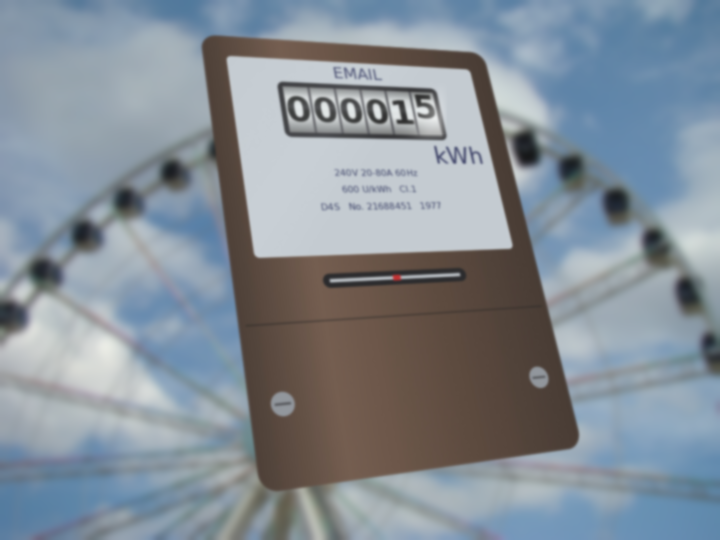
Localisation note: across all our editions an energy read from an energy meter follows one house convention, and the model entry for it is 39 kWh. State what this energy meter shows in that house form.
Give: 15 kWh
